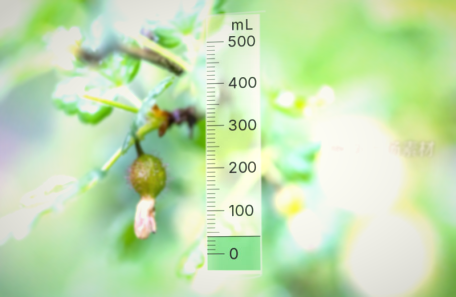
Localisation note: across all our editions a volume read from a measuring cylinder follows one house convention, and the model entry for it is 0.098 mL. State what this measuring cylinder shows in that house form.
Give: 40 mL
